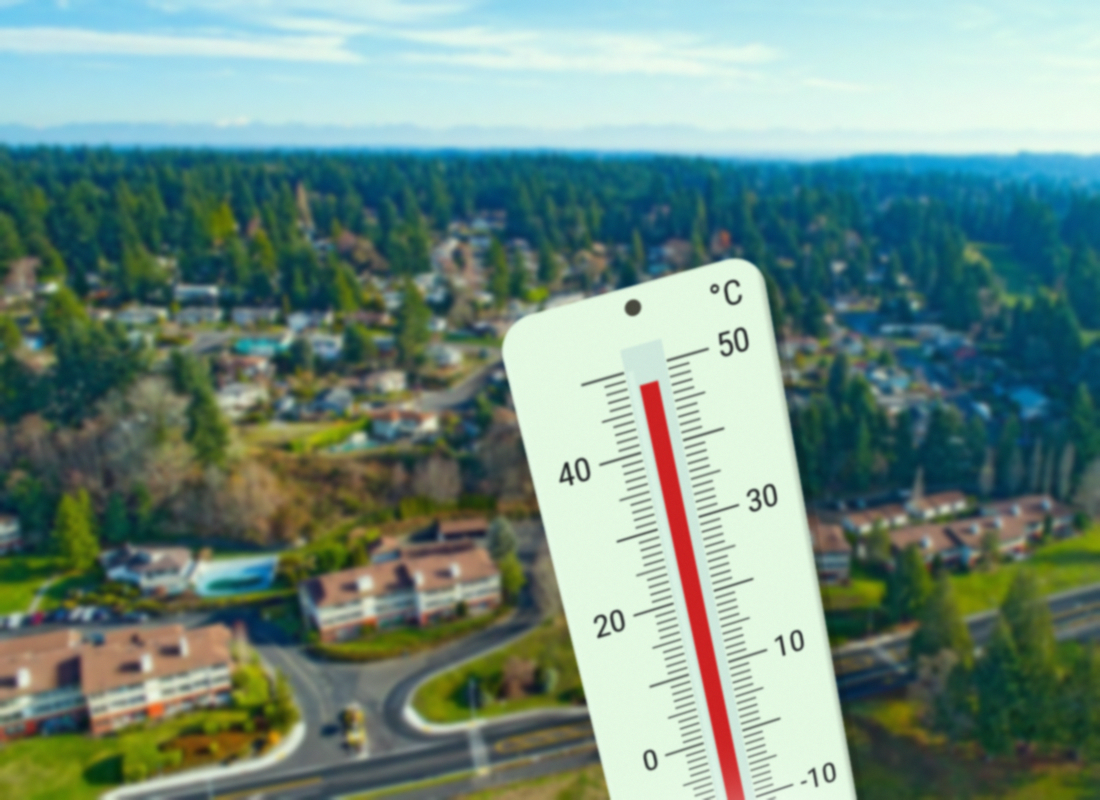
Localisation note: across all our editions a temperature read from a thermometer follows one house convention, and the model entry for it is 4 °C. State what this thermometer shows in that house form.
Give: 48 °C
